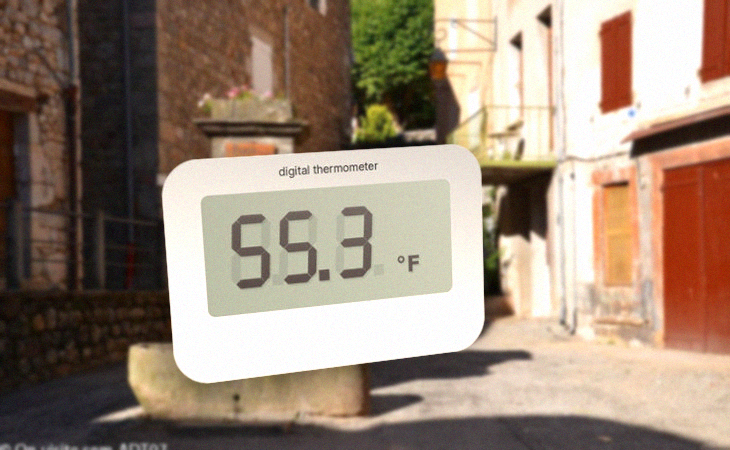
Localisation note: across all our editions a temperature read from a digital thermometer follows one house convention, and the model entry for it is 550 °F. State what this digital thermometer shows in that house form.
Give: 55.3 °F
